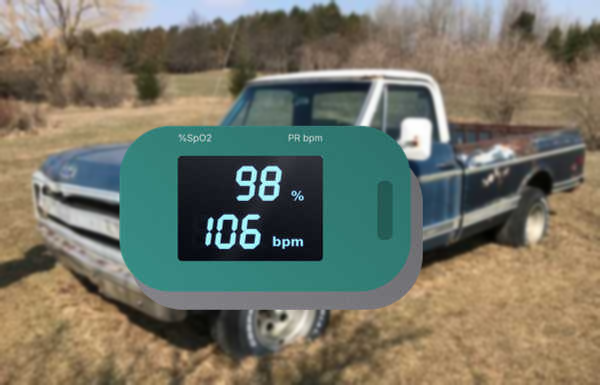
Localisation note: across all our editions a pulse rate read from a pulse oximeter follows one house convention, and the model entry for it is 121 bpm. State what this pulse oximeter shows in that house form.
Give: 106 bpm
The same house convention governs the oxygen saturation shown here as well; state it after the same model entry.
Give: 98 %
